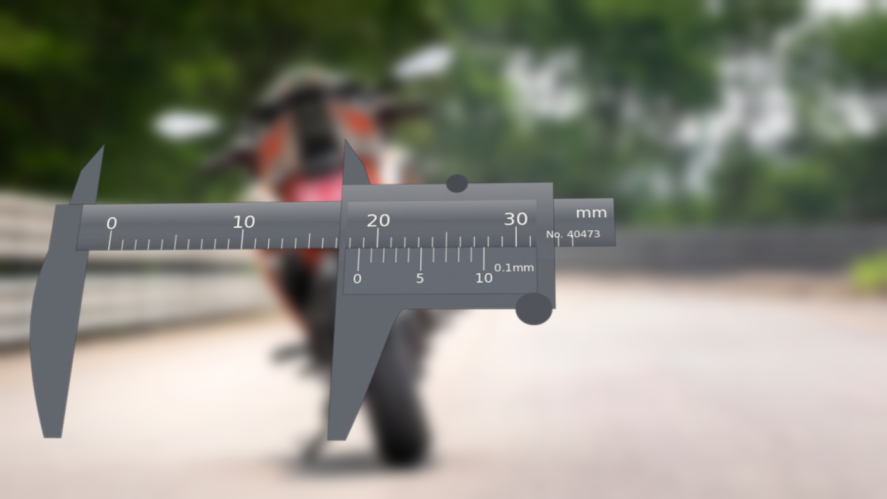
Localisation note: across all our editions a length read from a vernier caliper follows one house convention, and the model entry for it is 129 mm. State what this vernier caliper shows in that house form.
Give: 18.7 mm
